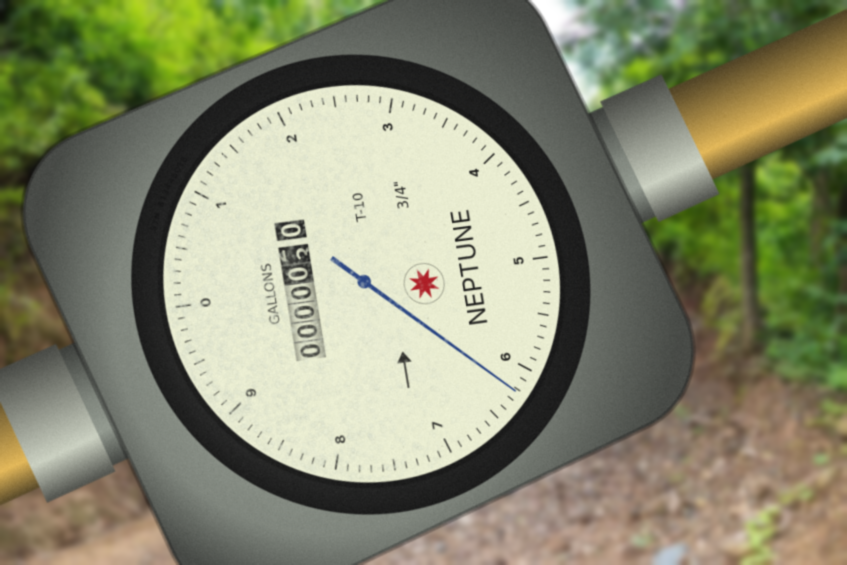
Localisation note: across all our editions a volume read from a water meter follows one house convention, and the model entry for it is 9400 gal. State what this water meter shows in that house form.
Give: 26.2 gal
